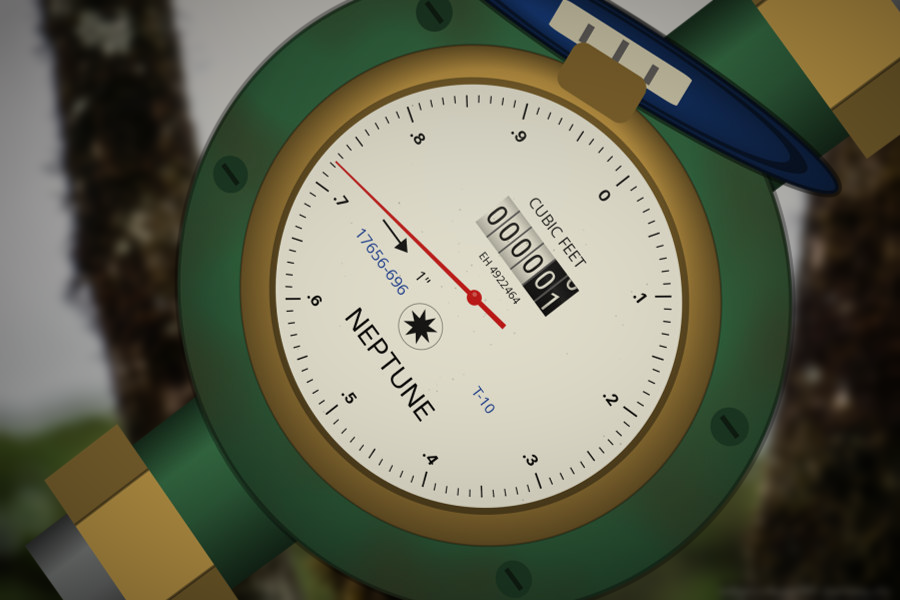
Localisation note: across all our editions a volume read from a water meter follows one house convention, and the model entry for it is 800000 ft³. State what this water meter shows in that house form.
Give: 0.72 ft³
